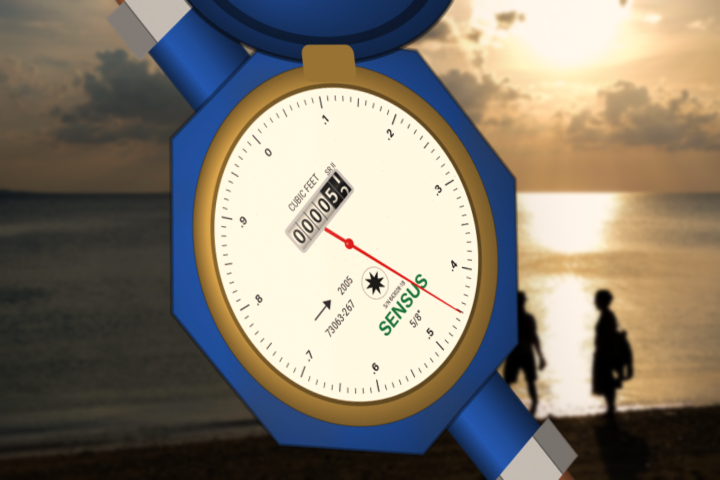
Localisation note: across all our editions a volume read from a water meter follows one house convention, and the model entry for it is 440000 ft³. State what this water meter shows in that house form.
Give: 51.45 ft³
